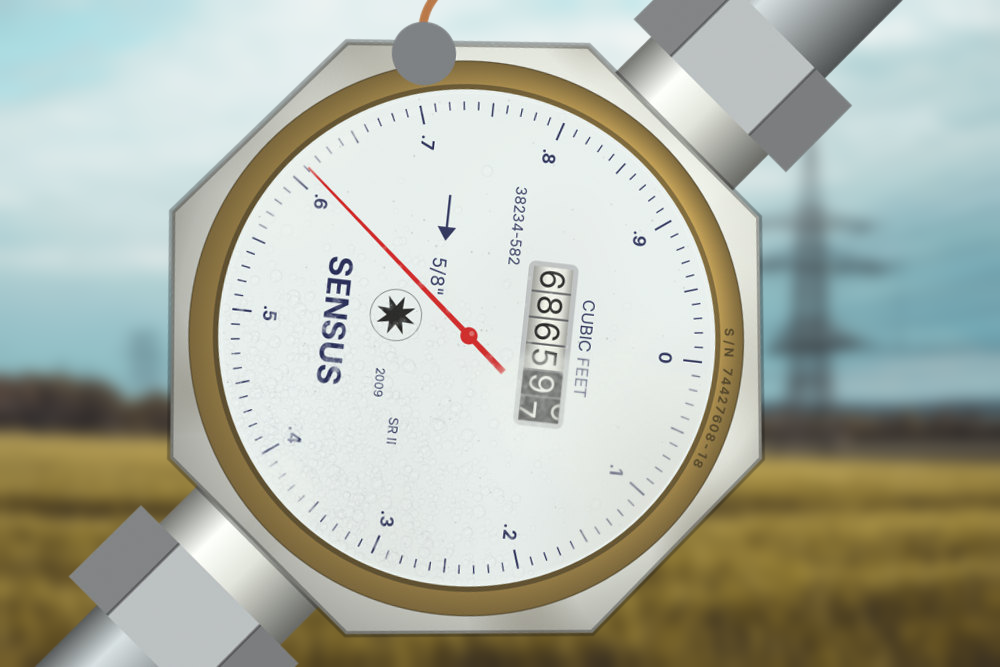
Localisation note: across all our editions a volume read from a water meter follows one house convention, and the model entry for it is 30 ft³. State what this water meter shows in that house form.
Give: 686596.61 ft³
